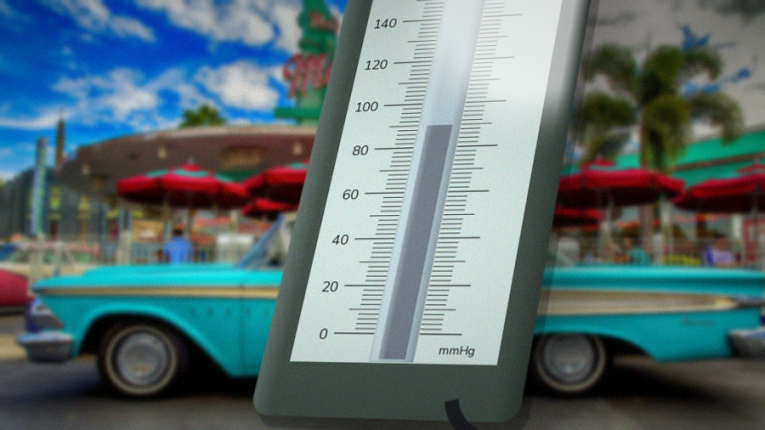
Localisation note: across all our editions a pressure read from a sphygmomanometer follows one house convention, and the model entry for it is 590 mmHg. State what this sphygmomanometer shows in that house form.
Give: 90 mmHg
